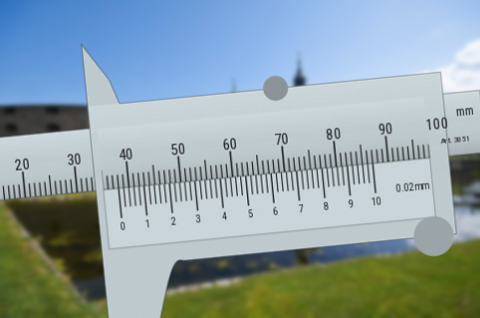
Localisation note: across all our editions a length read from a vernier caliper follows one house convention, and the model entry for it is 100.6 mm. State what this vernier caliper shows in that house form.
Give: 38.0 mm
